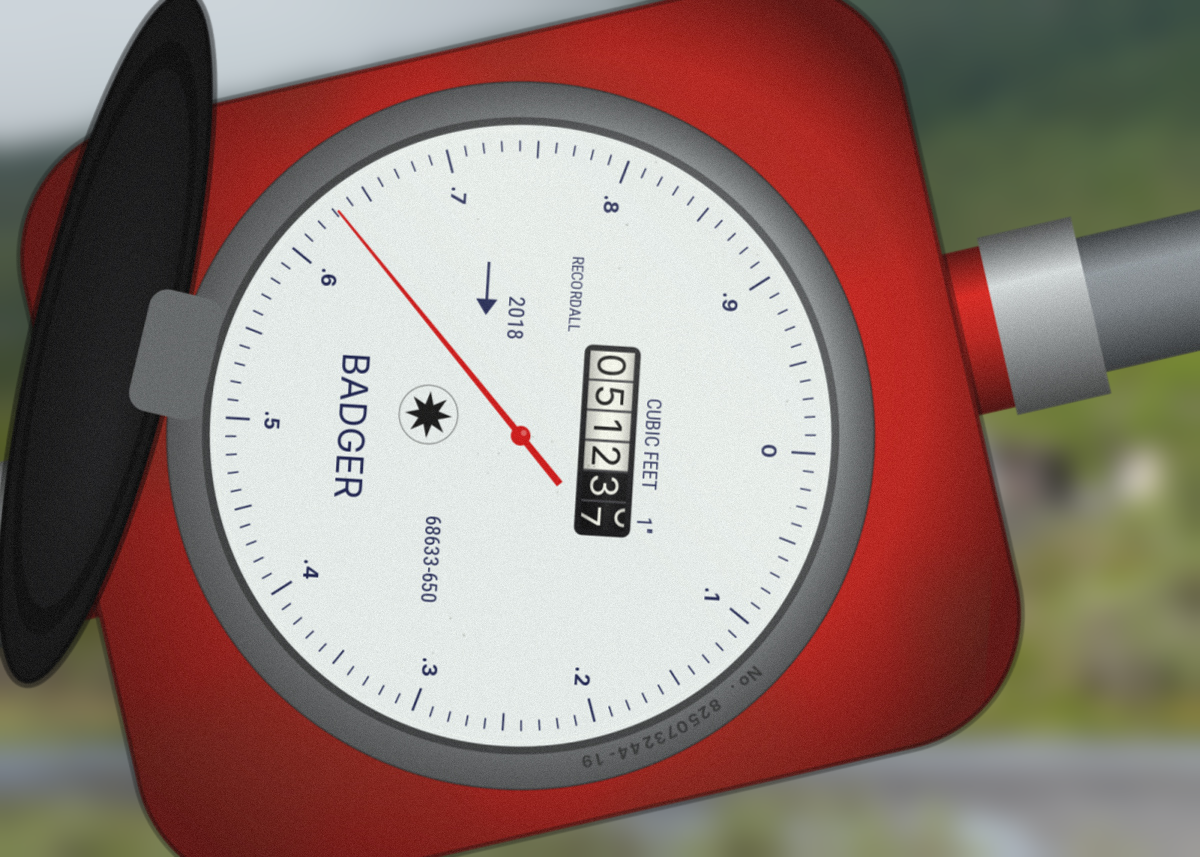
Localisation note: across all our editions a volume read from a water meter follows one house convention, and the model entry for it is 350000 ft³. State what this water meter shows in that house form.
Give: 51236.63 ft³
